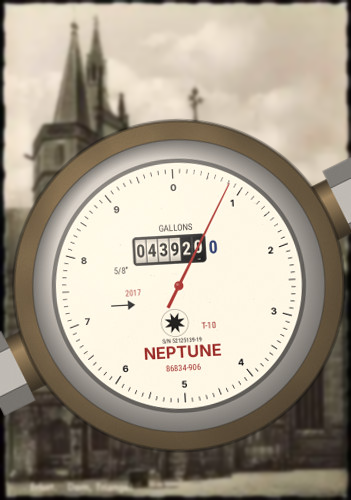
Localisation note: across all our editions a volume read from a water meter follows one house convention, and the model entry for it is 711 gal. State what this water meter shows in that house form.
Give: 439200.8 gal
